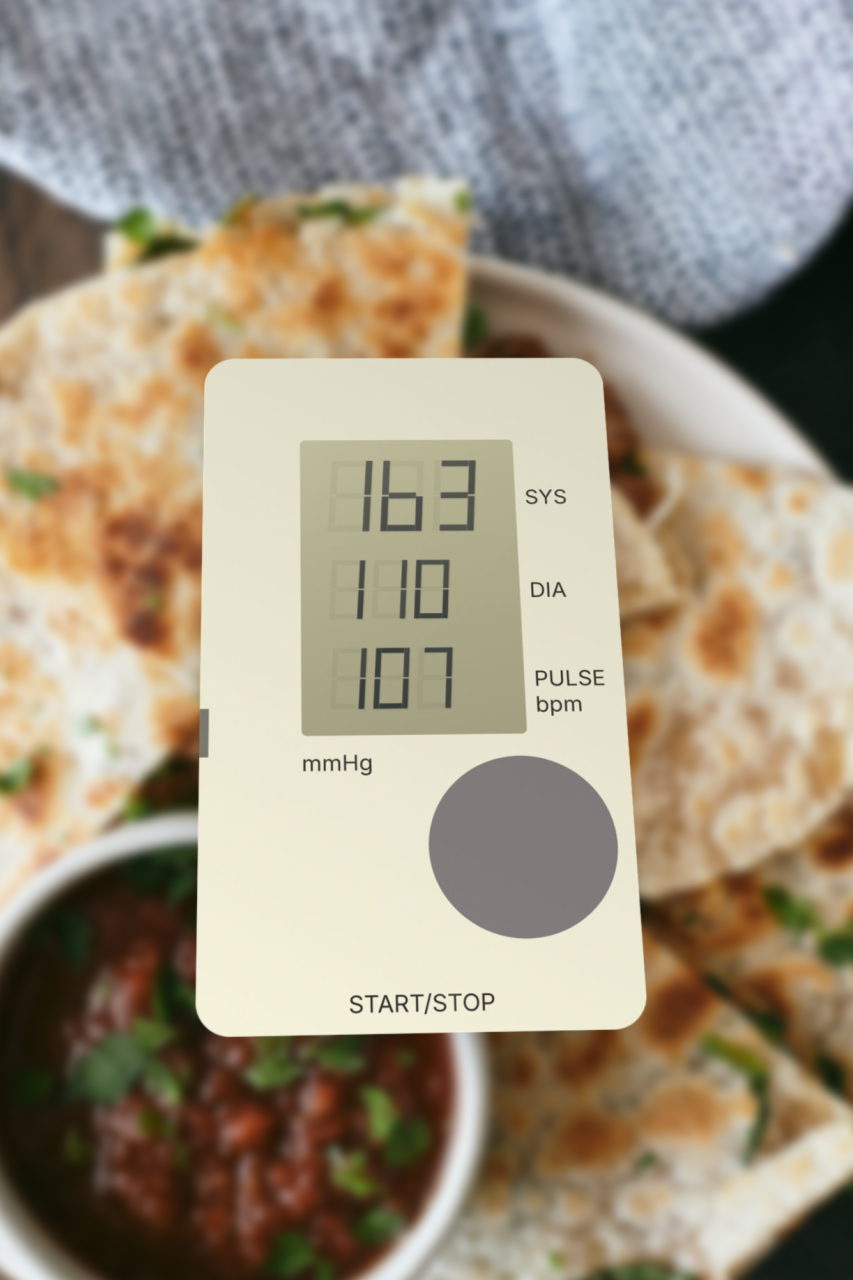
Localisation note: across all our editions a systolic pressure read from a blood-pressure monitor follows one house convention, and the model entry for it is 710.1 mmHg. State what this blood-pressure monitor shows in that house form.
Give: 163 mmHg
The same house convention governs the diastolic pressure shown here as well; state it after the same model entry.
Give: 110 mmHg
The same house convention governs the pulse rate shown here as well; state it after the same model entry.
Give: 107 bpm
